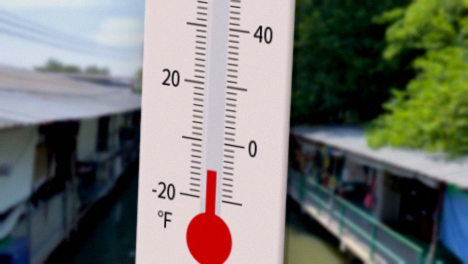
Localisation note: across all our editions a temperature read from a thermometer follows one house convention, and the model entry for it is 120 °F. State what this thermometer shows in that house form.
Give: -10 °F
